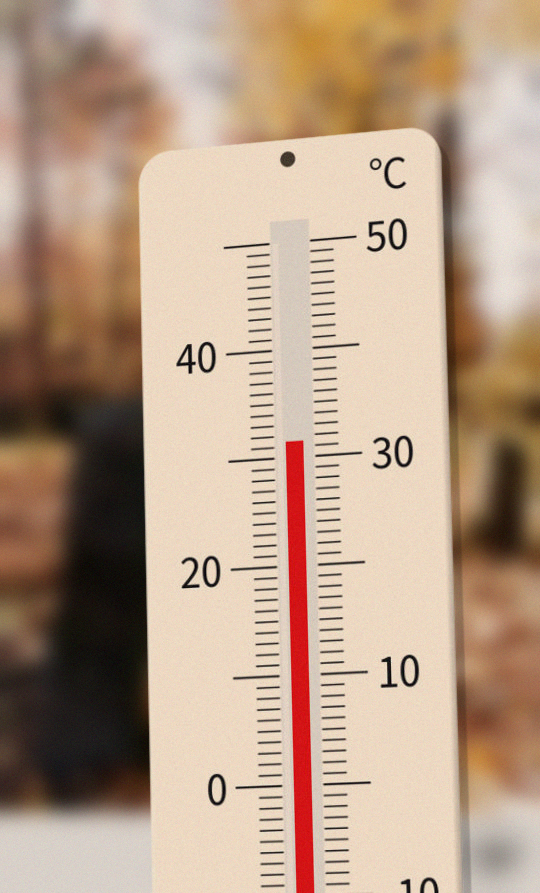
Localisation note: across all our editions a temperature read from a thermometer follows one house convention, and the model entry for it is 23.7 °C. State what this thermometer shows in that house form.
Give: 31.5 °C
